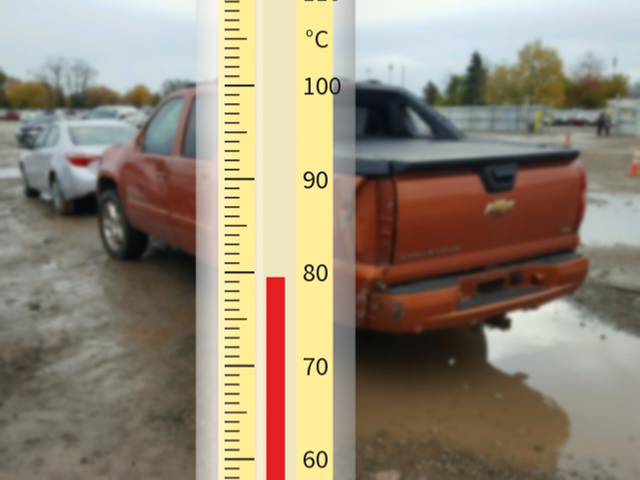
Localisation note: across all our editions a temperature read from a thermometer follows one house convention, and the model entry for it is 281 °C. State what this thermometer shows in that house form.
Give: 79.5 °C
